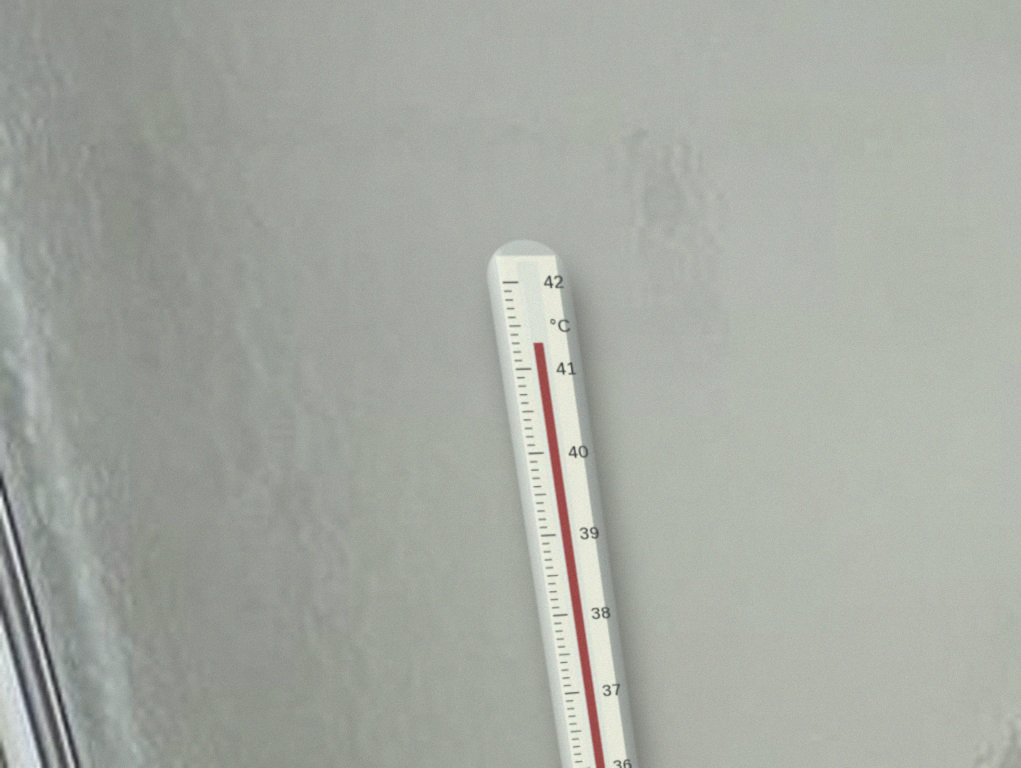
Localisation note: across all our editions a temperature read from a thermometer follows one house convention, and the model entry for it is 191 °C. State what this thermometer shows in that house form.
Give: 41.3 °C
